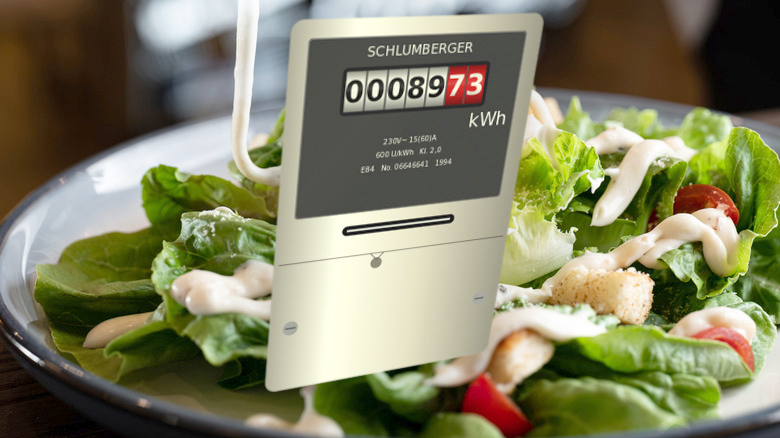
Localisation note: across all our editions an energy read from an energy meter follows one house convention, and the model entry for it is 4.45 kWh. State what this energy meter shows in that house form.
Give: 89.73 kWh
